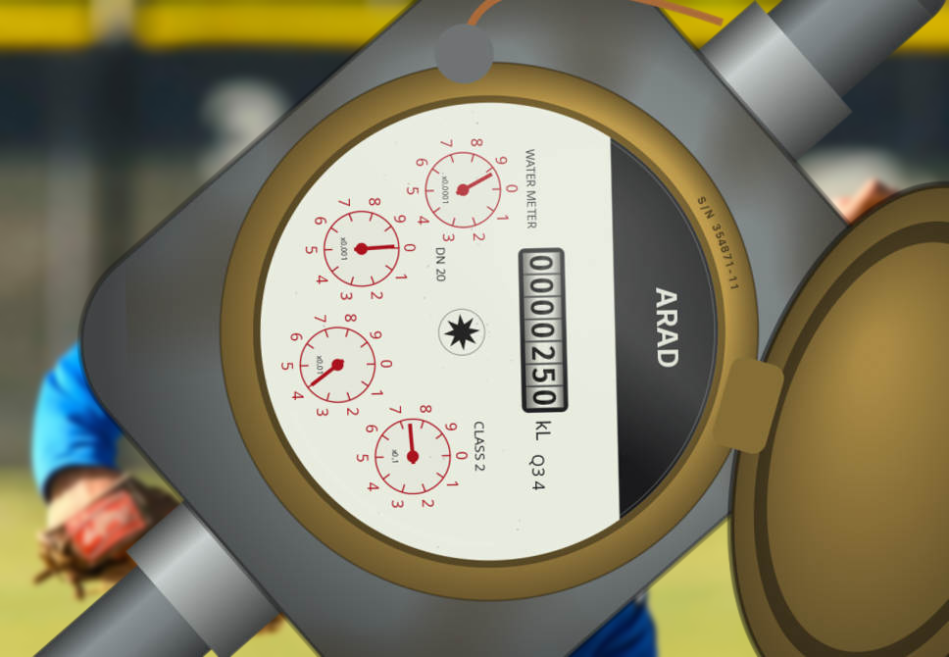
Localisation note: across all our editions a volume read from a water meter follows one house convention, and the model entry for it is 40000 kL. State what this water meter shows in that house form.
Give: 250.7399 kL
